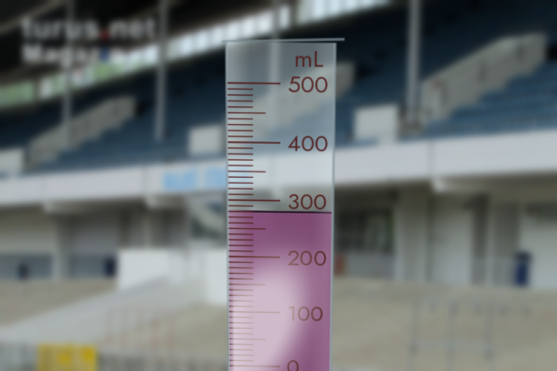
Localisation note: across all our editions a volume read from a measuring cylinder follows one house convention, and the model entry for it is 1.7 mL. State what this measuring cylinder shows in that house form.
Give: 280 mL
